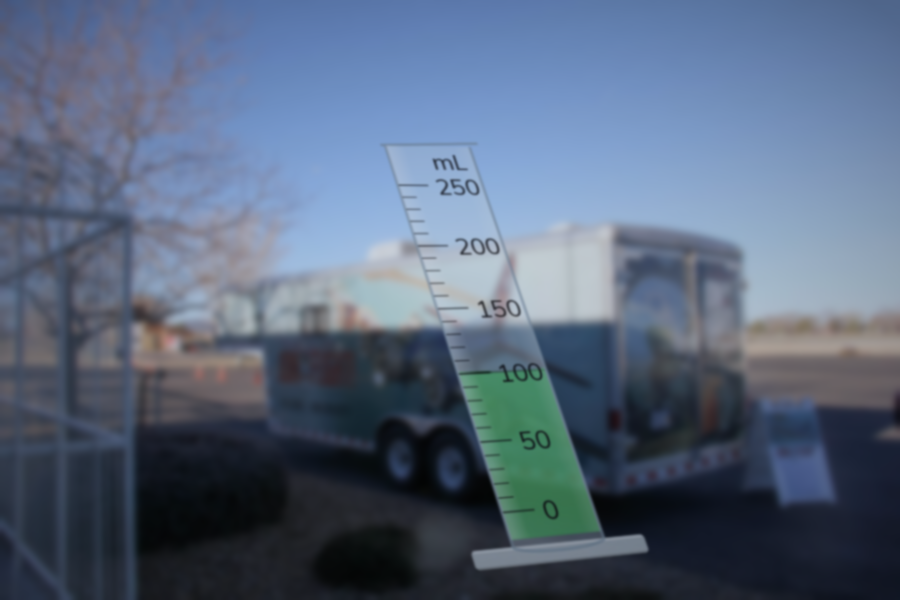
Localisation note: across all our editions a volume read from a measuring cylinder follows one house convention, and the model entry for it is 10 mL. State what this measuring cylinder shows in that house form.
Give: 100 mL
